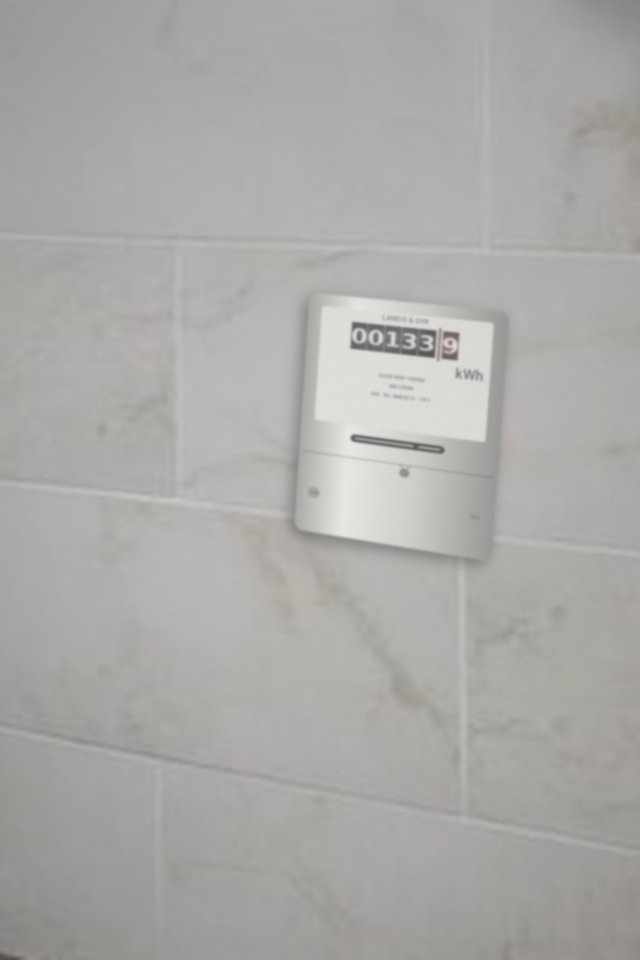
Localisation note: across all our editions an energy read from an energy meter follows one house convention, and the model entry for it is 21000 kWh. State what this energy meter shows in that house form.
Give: 133.9 kWh
